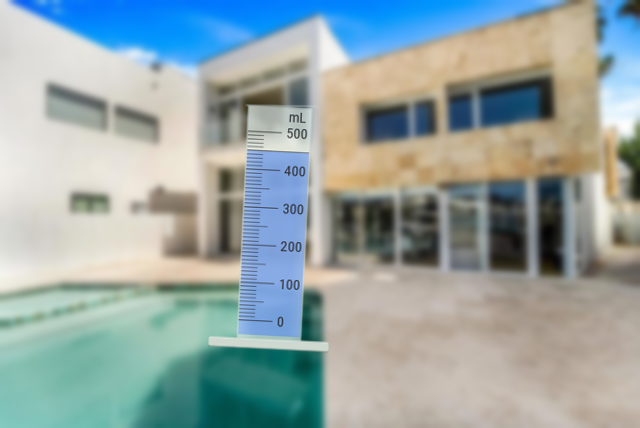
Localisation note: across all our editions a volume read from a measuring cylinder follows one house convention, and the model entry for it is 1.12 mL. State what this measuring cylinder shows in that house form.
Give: 450 mL
